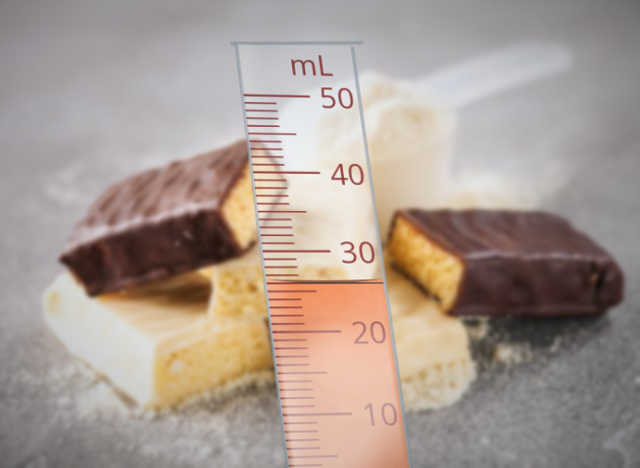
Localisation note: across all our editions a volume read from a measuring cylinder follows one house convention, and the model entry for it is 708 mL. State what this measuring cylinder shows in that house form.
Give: 26 mL
